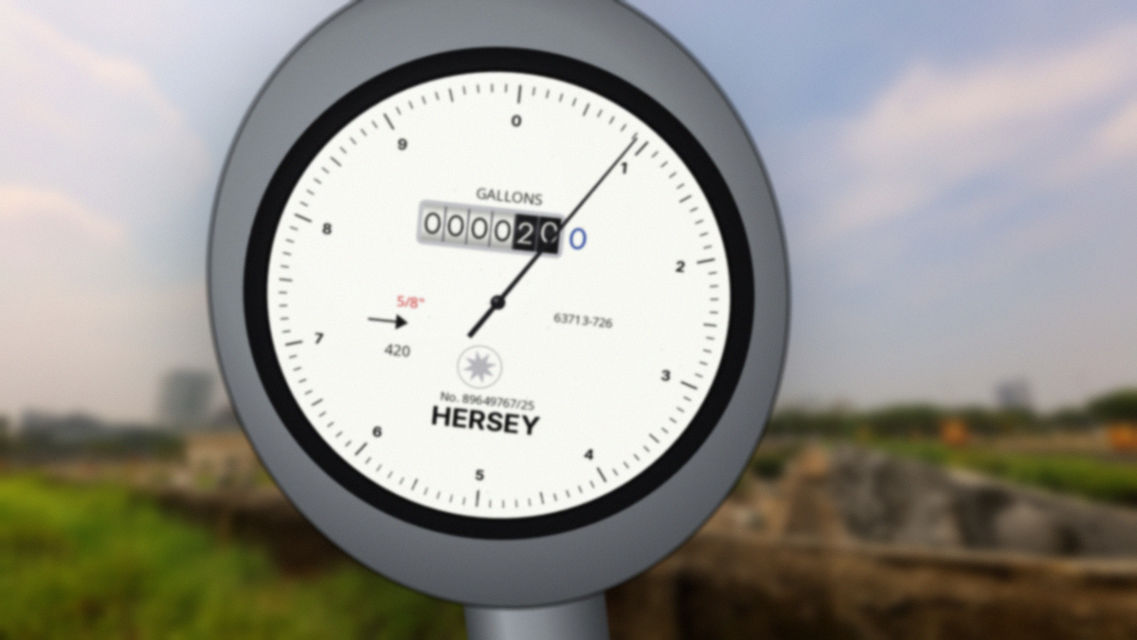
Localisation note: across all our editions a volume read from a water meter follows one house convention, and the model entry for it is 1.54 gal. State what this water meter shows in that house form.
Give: 200.9 gal
